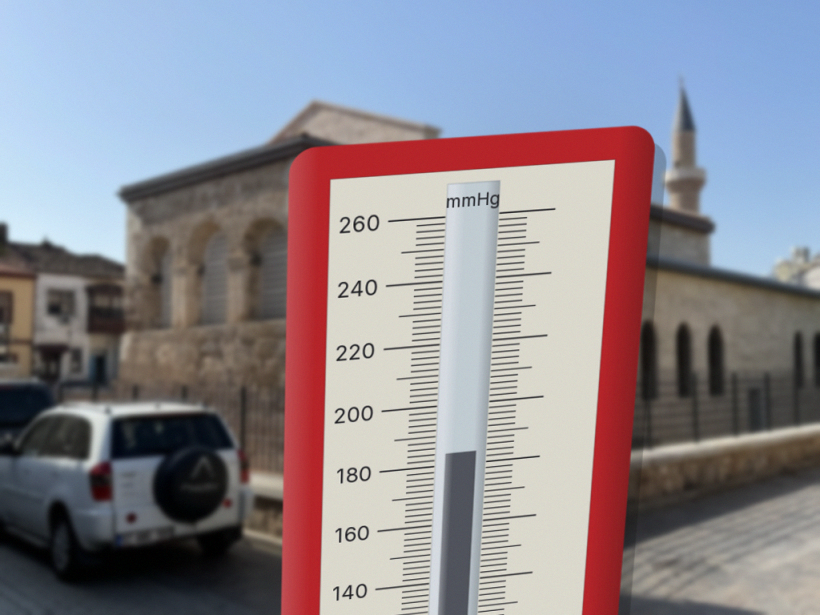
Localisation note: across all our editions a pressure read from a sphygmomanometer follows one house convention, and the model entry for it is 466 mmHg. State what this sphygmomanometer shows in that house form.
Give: 184 mmHg
